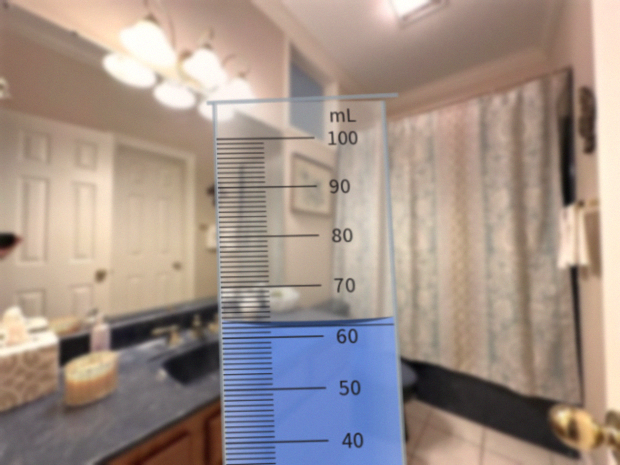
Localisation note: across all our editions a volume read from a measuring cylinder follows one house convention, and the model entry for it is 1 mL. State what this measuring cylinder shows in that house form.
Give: 62 mL
